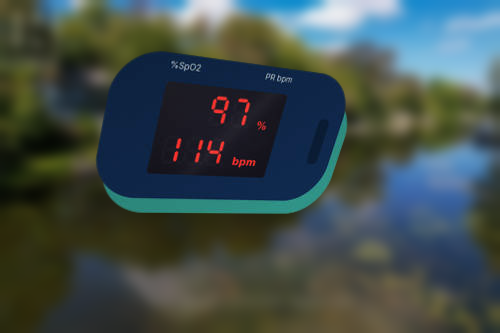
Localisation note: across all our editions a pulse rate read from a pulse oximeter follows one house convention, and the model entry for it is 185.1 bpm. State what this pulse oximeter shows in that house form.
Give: 114 bpm
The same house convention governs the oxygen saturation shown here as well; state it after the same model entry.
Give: 97 %
